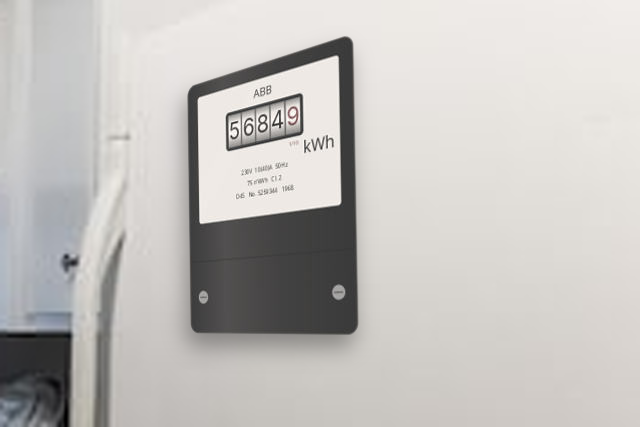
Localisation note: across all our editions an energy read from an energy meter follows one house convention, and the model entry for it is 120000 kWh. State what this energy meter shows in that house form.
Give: 5684.9 kWh
